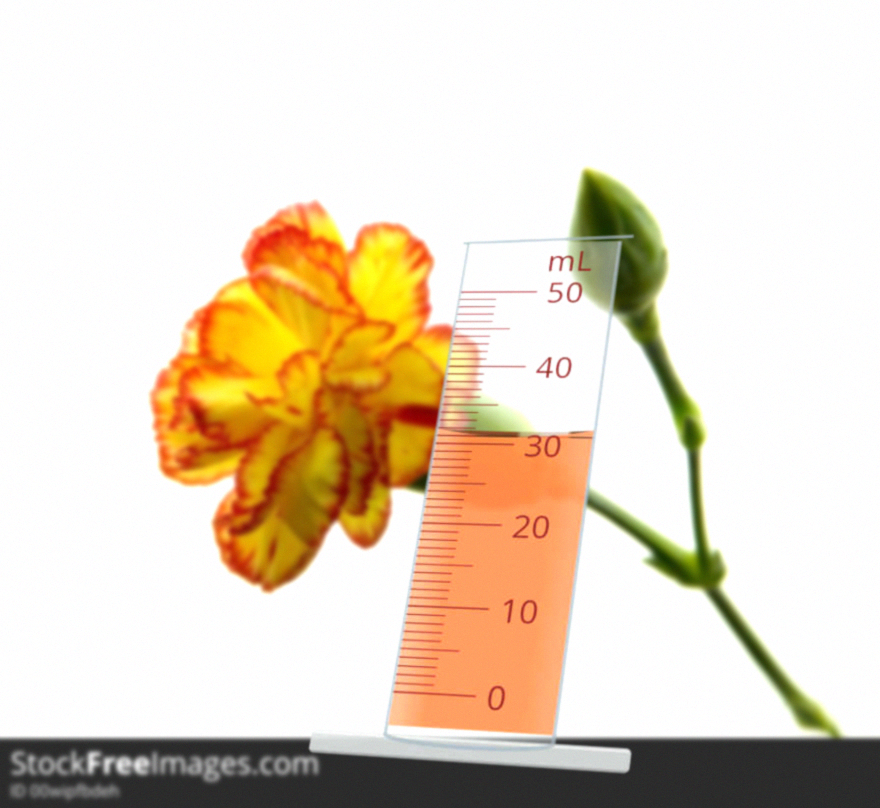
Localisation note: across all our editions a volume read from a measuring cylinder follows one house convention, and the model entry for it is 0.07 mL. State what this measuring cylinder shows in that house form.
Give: 31 mL
